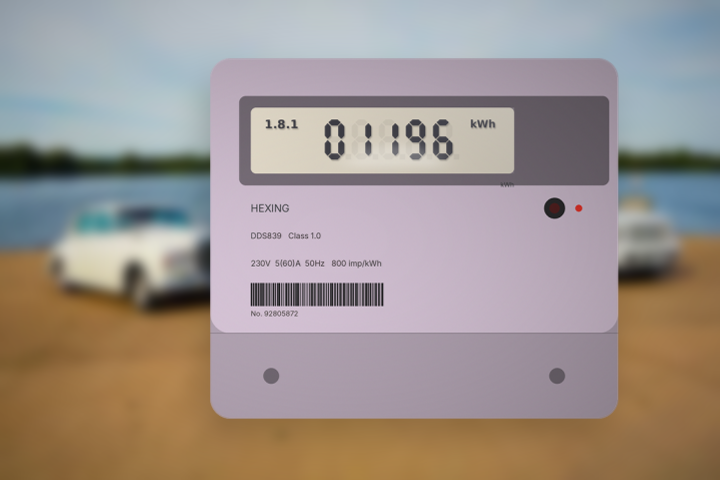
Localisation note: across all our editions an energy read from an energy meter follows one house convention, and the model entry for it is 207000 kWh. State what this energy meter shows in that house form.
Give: 1196 kWh
